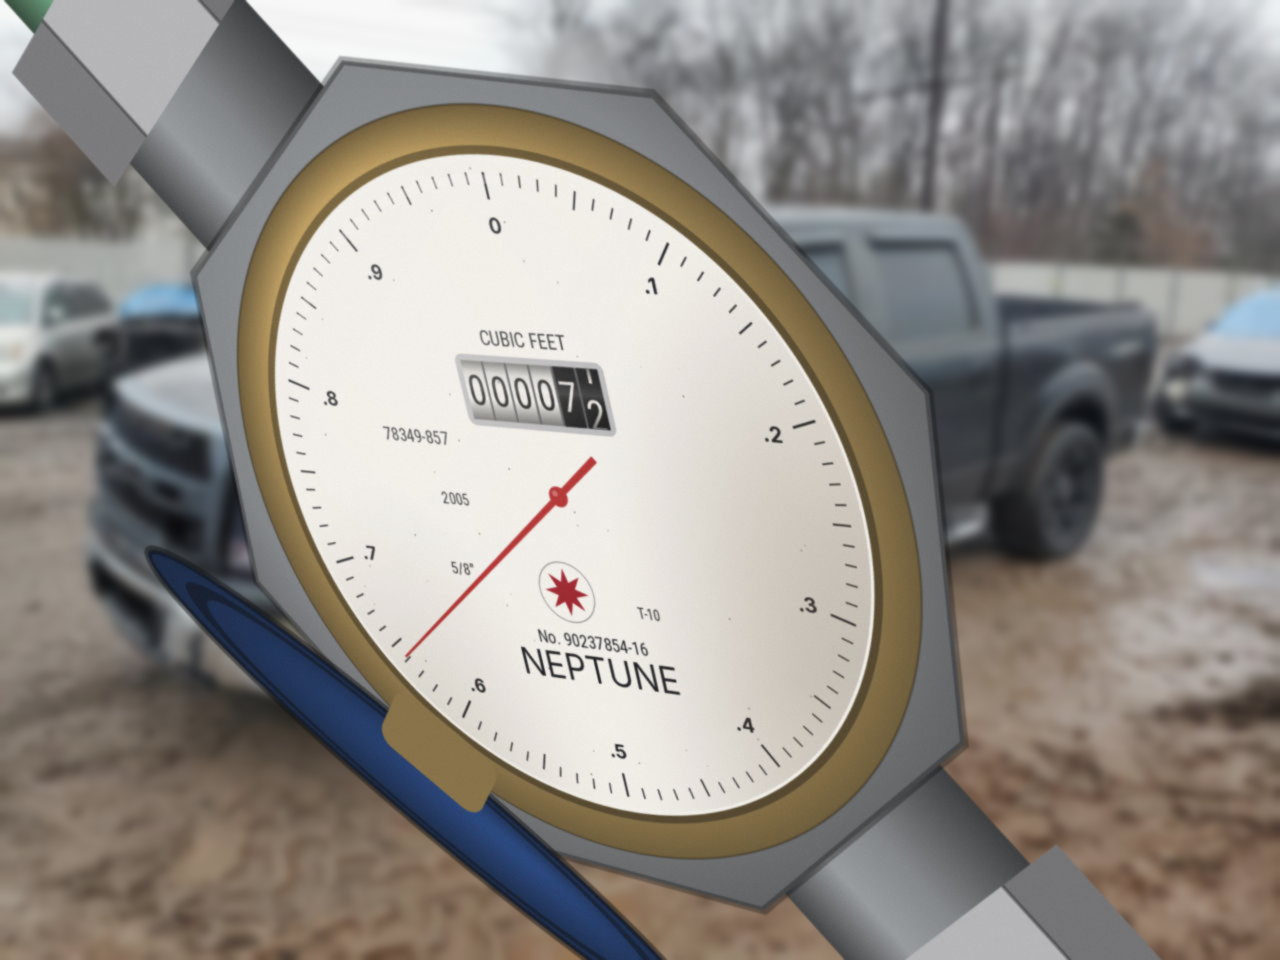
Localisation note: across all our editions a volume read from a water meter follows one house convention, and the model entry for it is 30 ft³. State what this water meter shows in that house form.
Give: 71.64 ft³
